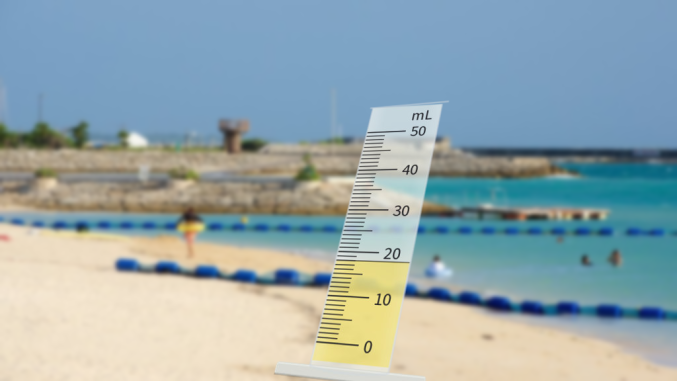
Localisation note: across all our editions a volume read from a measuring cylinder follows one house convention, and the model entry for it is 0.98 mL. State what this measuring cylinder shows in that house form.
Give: 18 mL
